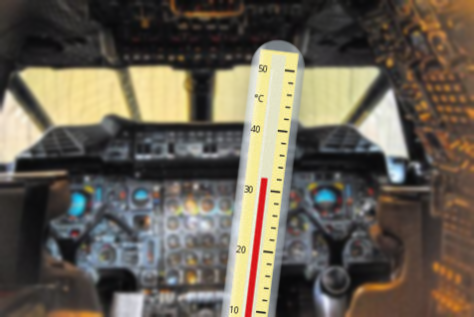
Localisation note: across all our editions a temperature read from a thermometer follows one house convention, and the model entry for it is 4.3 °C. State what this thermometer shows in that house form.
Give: 32 °C
